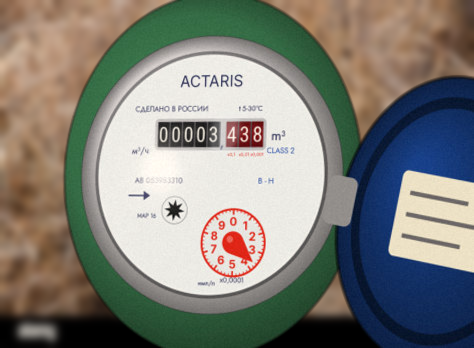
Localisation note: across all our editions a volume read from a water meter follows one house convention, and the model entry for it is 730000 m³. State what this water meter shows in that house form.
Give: 3.4383 m³
